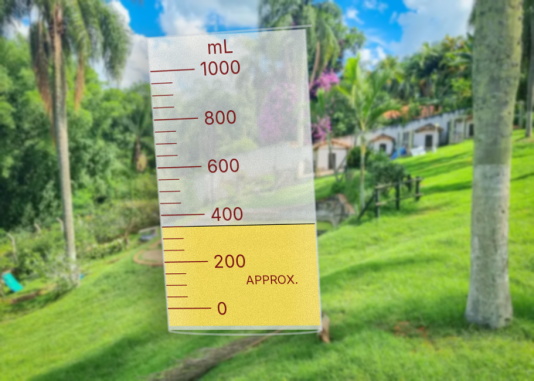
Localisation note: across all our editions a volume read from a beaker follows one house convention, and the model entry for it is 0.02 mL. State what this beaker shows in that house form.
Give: 350 mL
